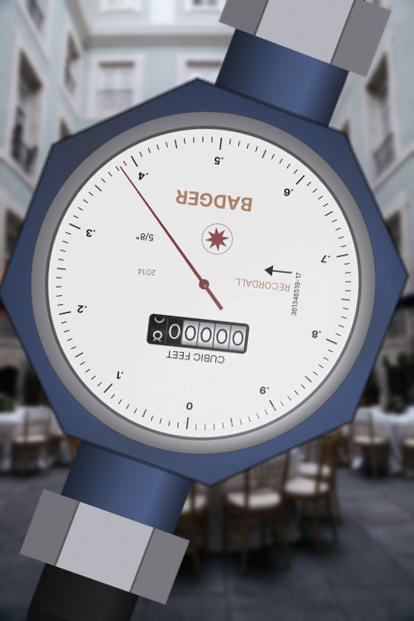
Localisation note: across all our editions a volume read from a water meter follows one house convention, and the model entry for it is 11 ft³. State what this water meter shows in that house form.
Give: 8.38 ft³
